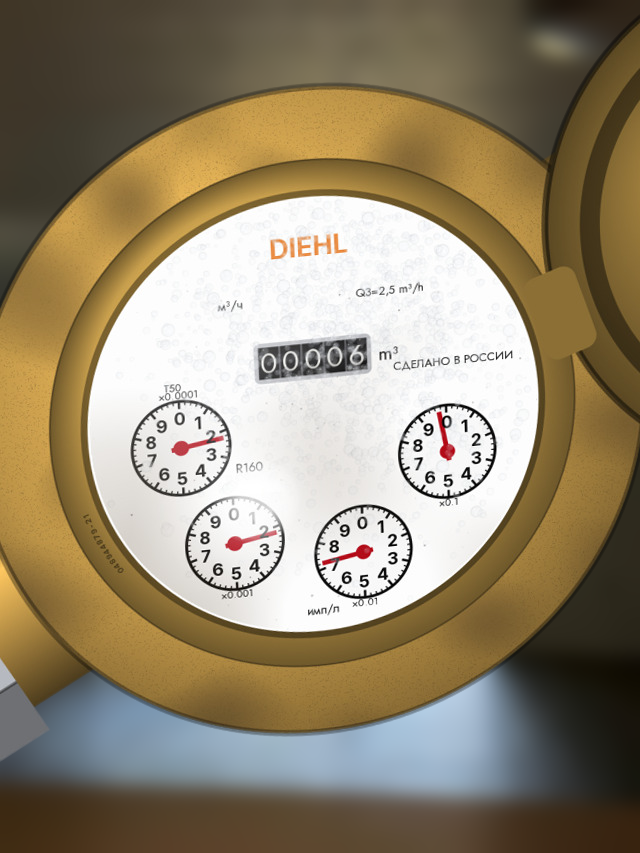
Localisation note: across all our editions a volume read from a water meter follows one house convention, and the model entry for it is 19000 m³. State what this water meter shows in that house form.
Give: 5.9722 m³
